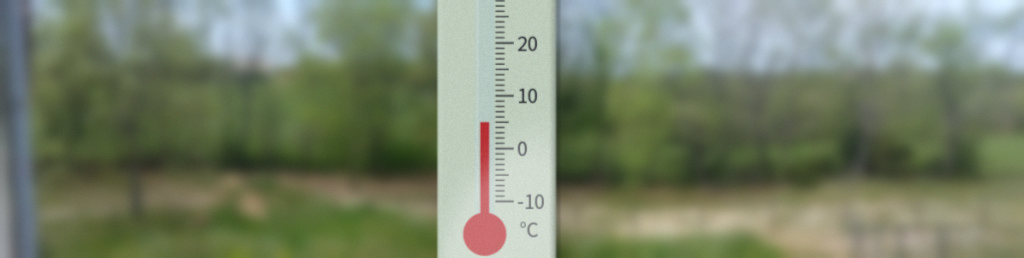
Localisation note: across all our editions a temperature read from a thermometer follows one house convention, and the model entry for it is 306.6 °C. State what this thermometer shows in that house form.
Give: 5 °C
